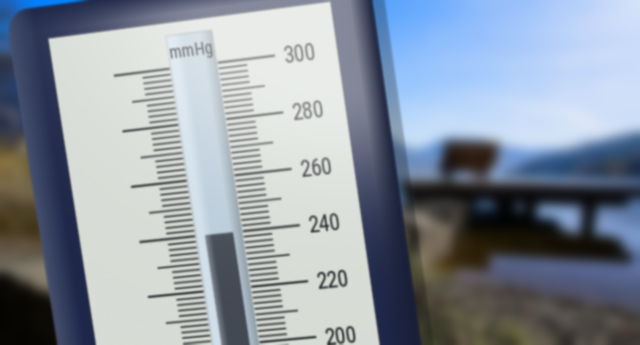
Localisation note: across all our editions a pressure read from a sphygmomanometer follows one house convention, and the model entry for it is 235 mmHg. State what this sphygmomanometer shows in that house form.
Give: 240 mmHg
